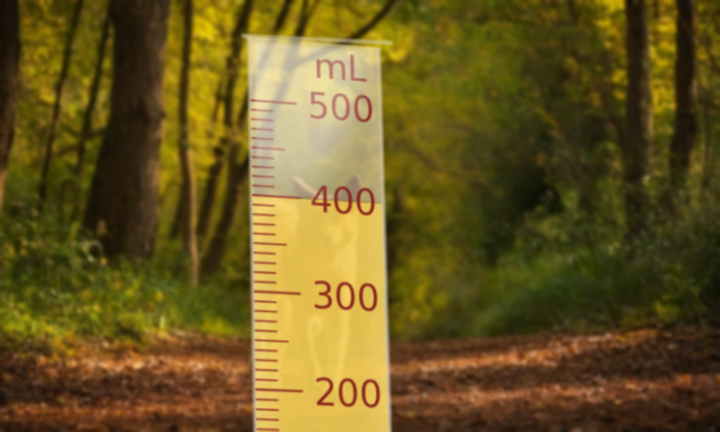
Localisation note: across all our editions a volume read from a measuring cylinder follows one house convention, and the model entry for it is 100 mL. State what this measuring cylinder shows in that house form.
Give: 400 mL
